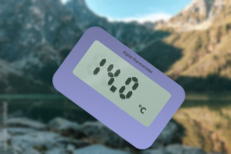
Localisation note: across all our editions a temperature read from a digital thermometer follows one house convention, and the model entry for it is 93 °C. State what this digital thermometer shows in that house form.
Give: 14.0 °C
